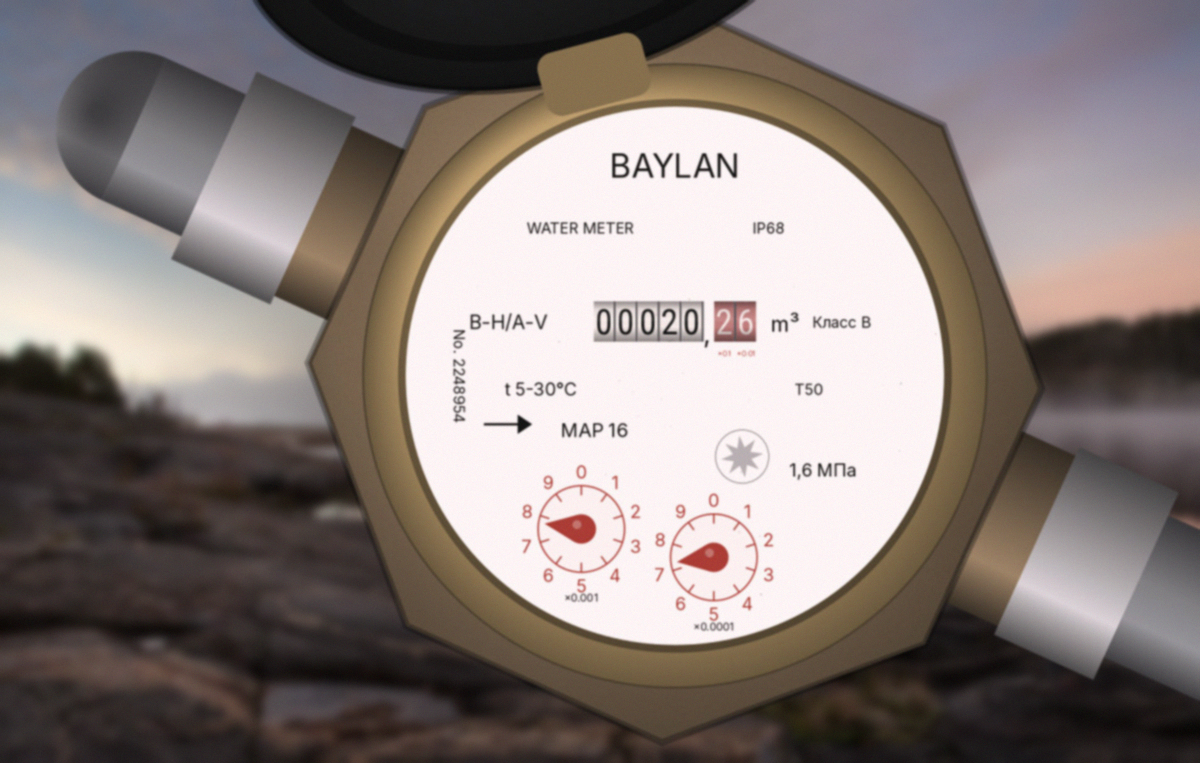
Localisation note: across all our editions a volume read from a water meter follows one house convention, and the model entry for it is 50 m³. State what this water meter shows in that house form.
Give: 20.2677 m³
